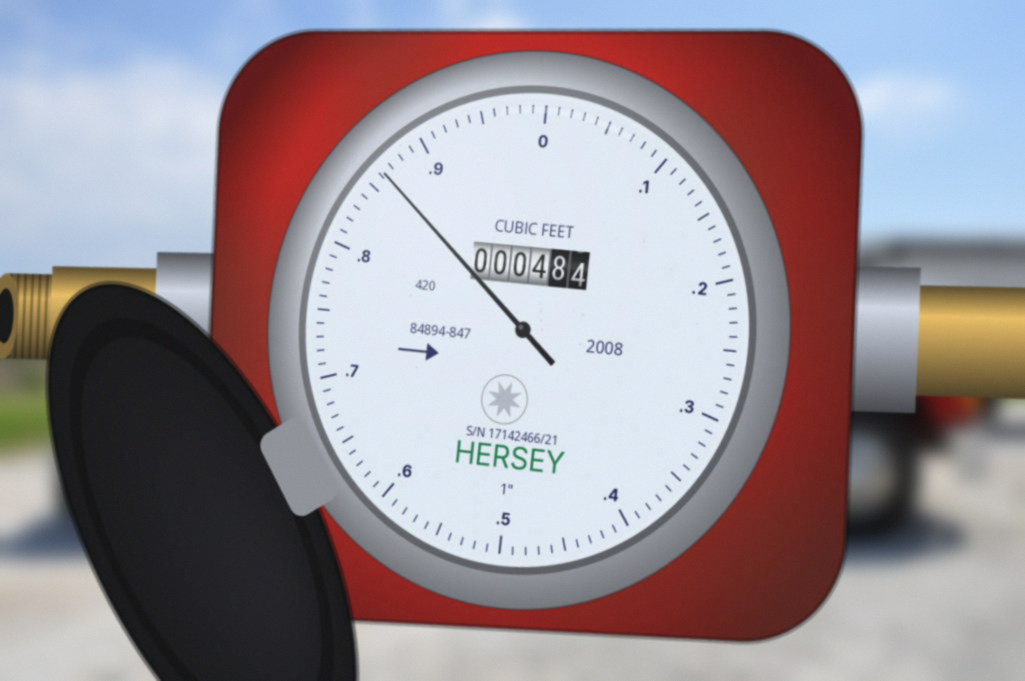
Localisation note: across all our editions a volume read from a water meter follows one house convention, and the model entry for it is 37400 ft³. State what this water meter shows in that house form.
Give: 483.86 ft³
